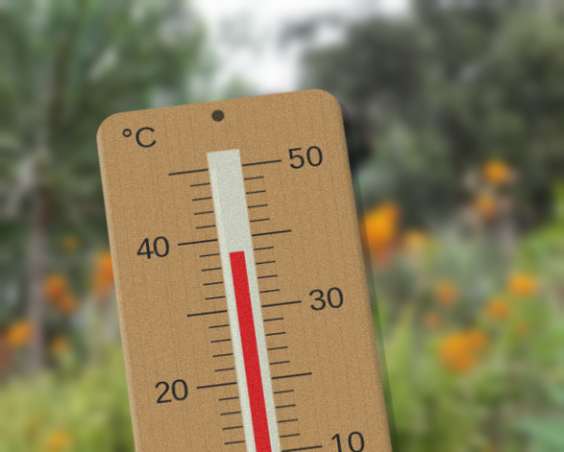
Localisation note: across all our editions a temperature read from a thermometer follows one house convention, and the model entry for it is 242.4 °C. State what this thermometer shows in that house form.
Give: 38 °C
